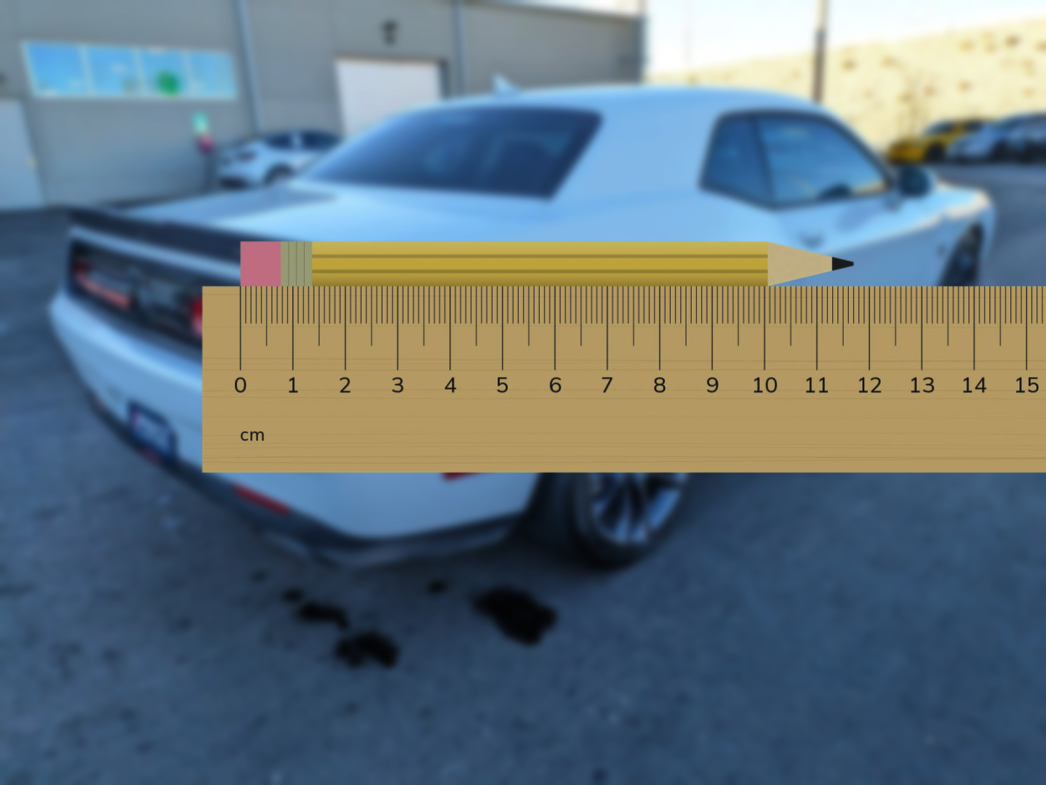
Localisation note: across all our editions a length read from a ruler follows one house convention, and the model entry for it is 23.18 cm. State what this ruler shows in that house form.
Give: 11.7 cm
